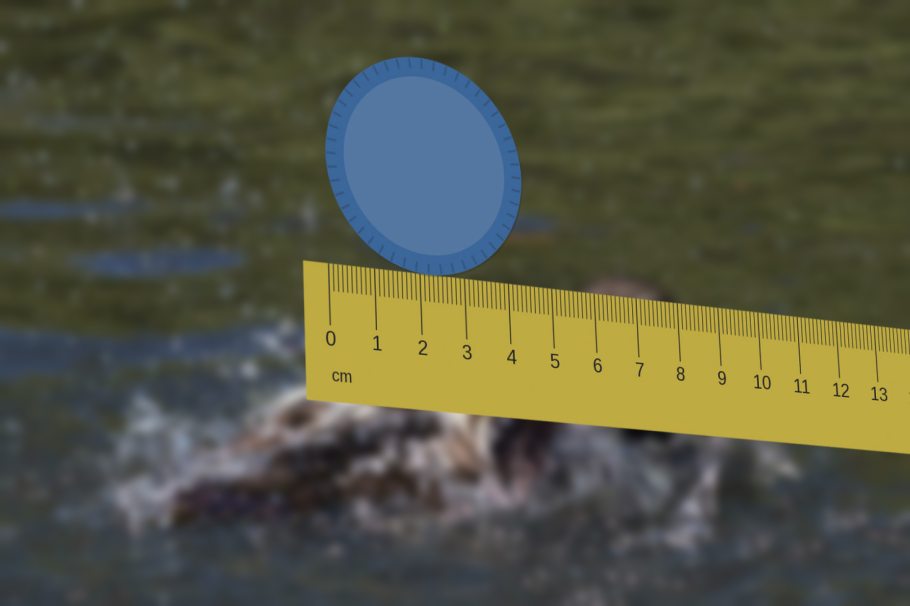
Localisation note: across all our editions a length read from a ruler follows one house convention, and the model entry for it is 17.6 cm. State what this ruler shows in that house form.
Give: 4.4 cm
